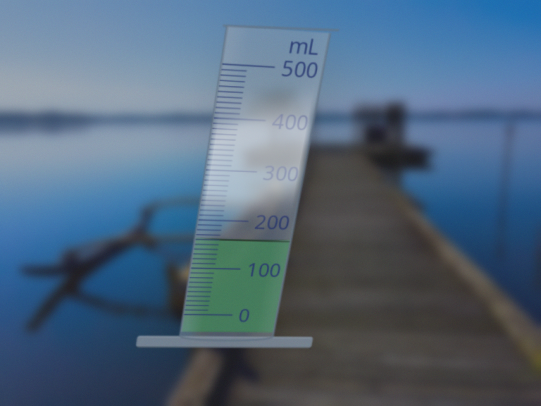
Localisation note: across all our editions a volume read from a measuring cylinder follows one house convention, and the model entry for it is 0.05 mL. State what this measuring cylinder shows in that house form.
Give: 160 mL
